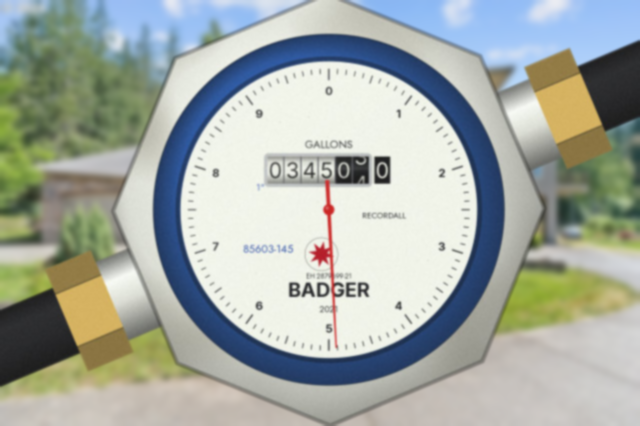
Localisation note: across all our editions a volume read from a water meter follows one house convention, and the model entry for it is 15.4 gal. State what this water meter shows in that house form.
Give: 345034.9 gal
